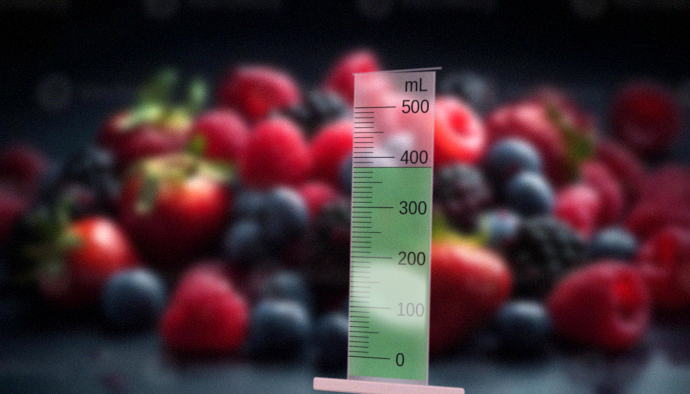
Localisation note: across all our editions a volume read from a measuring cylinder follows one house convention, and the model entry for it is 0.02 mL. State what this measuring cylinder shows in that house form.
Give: 380 mL
